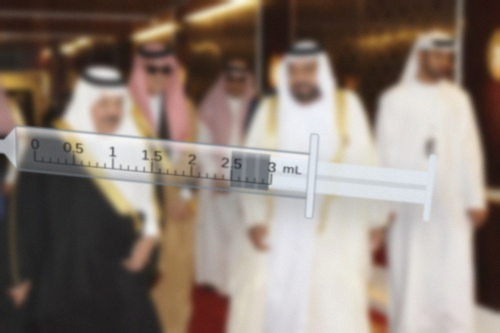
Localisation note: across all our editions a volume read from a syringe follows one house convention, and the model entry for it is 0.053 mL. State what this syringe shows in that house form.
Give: 2.5 mL
